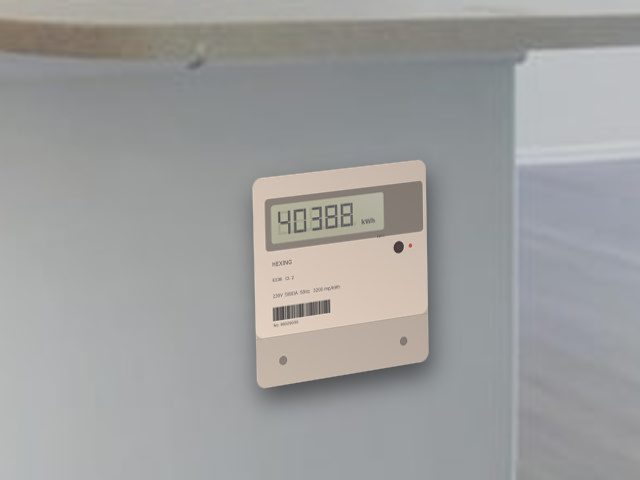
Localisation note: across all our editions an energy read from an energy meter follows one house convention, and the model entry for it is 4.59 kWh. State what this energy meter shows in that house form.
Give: 40388 kWh
